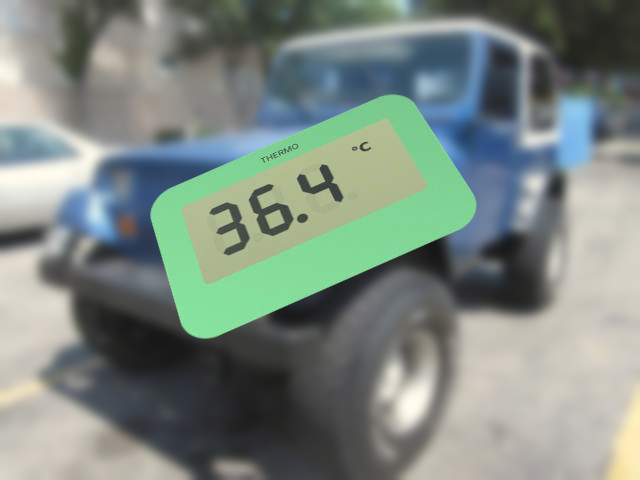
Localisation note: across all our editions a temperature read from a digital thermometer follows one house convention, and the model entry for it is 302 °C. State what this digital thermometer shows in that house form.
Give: 36.4 °C
